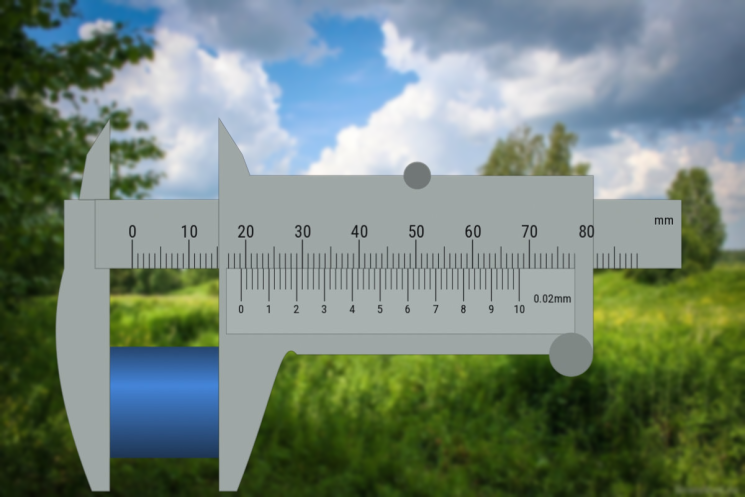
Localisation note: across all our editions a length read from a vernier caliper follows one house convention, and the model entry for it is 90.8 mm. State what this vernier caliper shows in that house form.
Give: 19.2 mm
